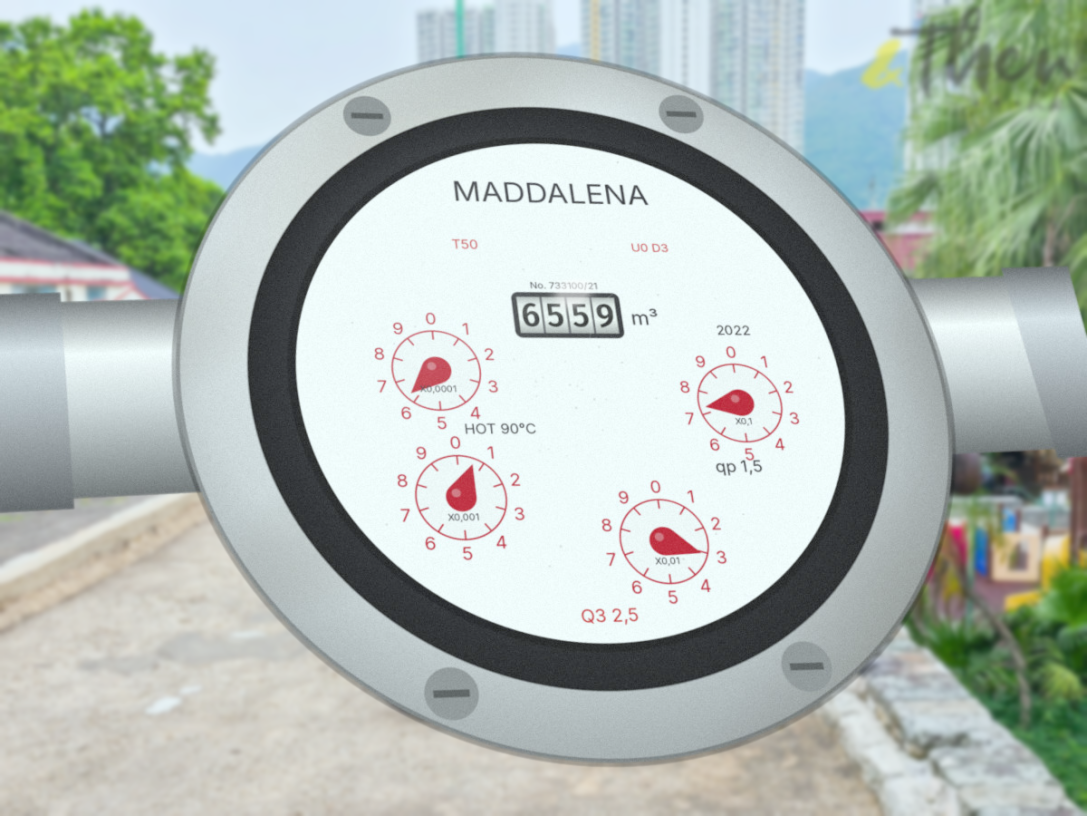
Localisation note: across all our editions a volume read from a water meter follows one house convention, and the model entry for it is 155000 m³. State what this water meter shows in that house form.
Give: 6559.7306 m³
